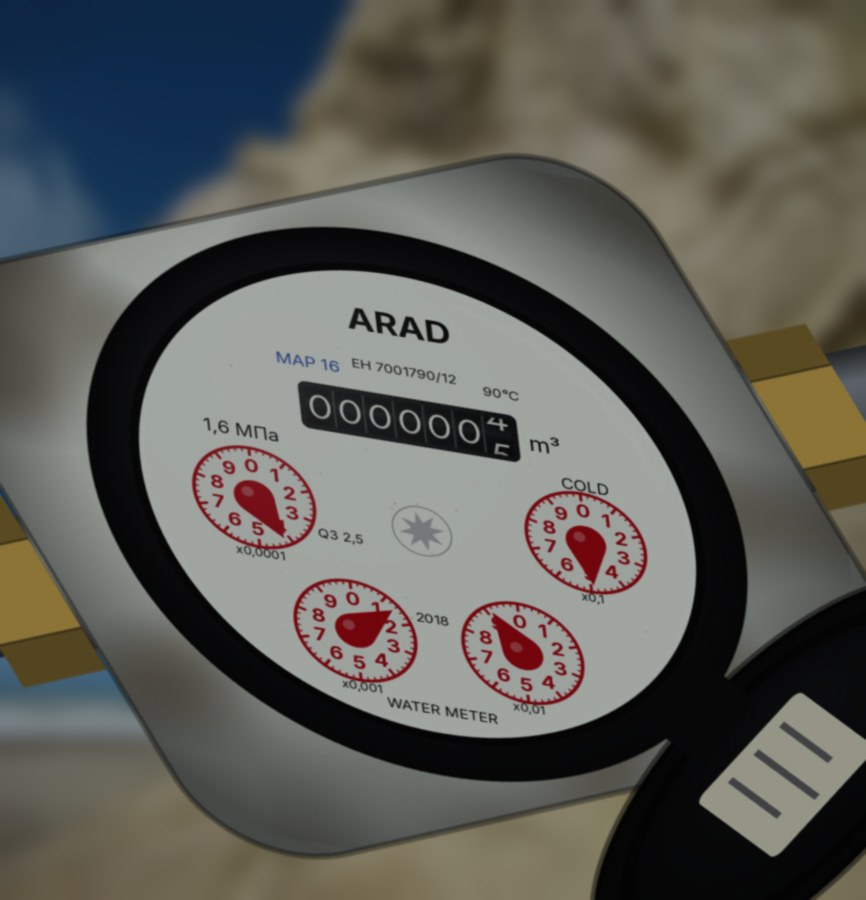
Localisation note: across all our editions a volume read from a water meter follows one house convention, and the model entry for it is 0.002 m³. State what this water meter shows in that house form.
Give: 4.4914 m³
